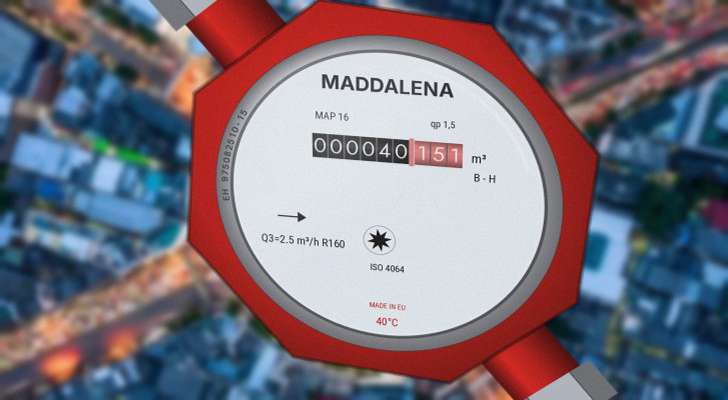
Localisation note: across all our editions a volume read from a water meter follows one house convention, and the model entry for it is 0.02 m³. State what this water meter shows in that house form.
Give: 40.151 m³
